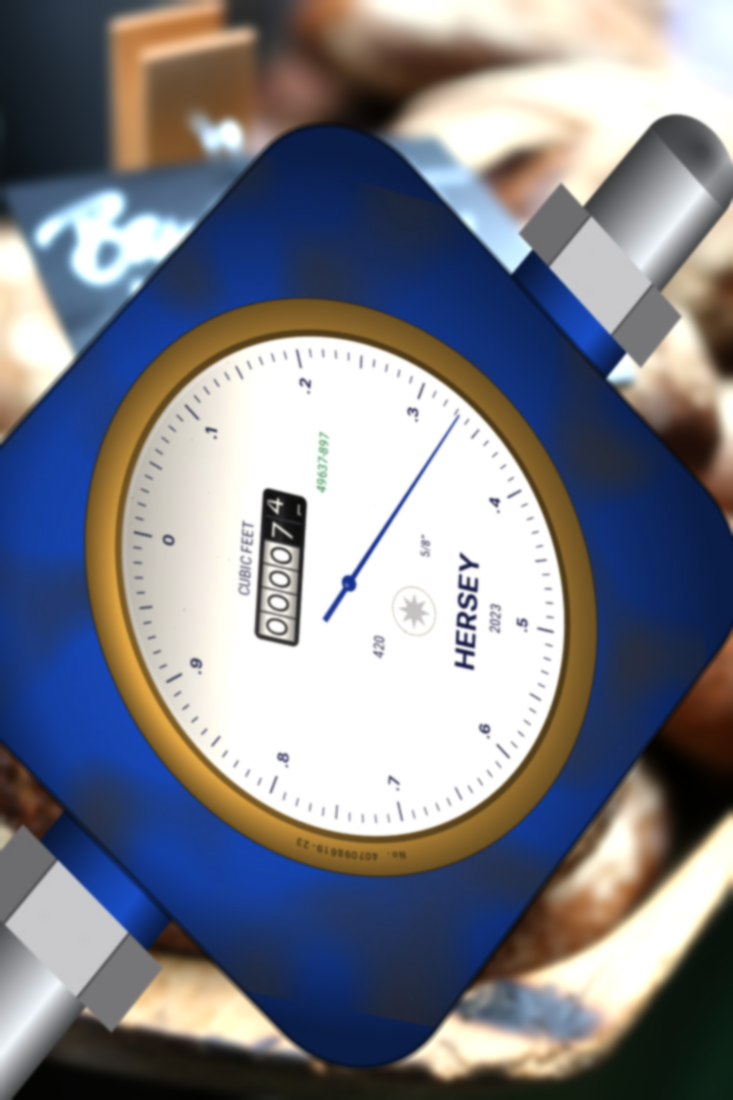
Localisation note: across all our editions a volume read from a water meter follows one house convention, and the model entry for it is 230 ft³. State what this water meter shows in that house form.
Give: 74.33 ft³
